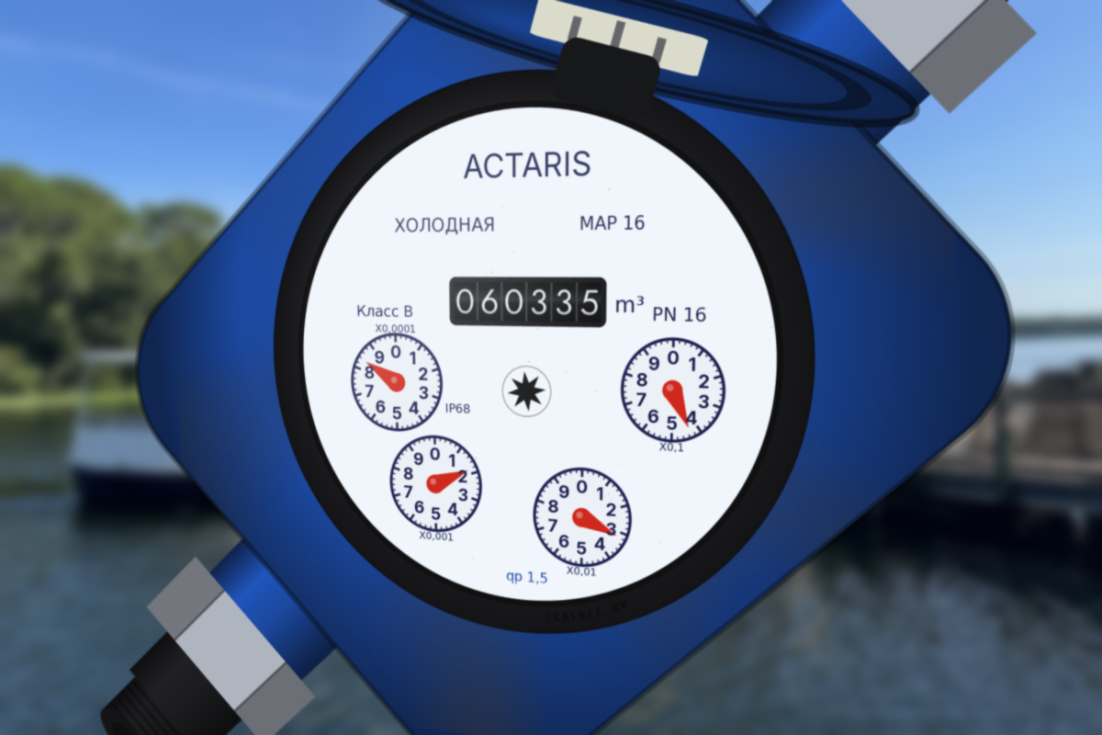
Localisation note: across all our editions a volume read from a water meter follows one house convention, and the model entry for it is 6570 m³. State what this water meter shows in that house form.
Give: 60335.4318 m³
